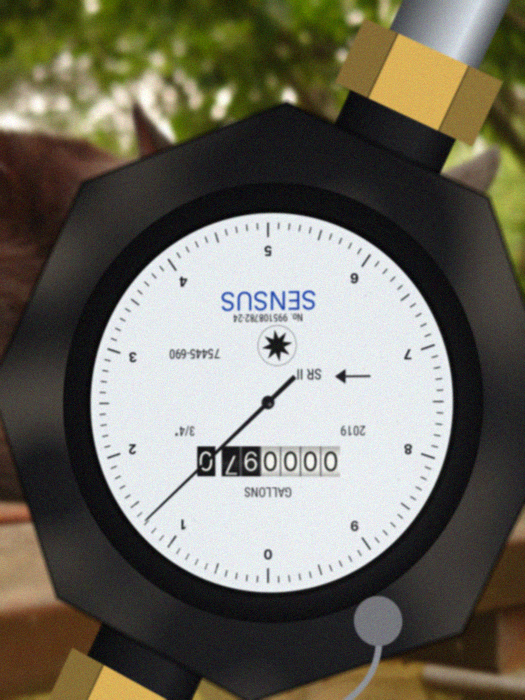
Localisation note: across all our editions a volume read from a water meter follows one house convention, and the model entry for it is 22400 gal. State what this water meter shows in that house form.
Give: 971.3 gal
